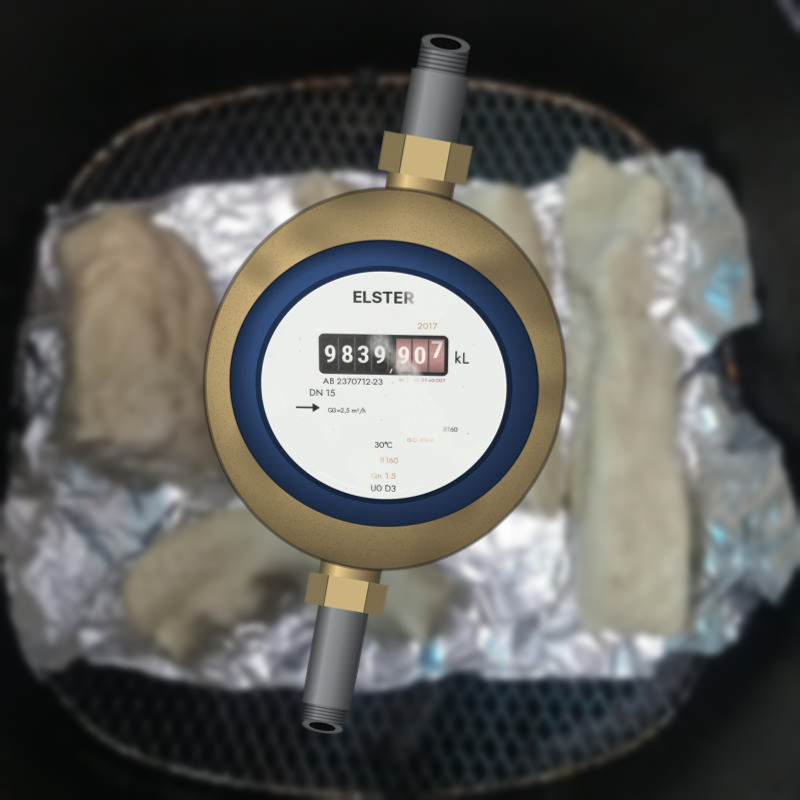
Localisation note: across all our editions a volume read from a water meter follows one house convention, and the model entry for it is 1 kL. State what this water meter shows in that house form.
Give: 9839.907 kL
